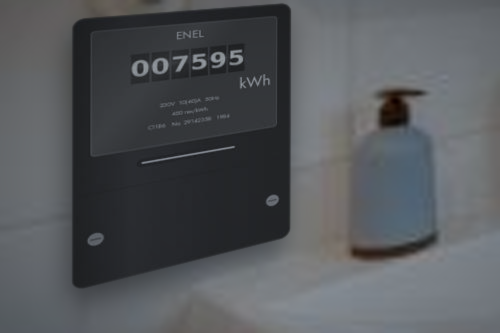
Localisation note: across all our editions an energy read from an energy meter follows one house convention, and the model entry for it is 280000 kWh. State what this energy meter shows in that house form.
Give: 7595 kWh
